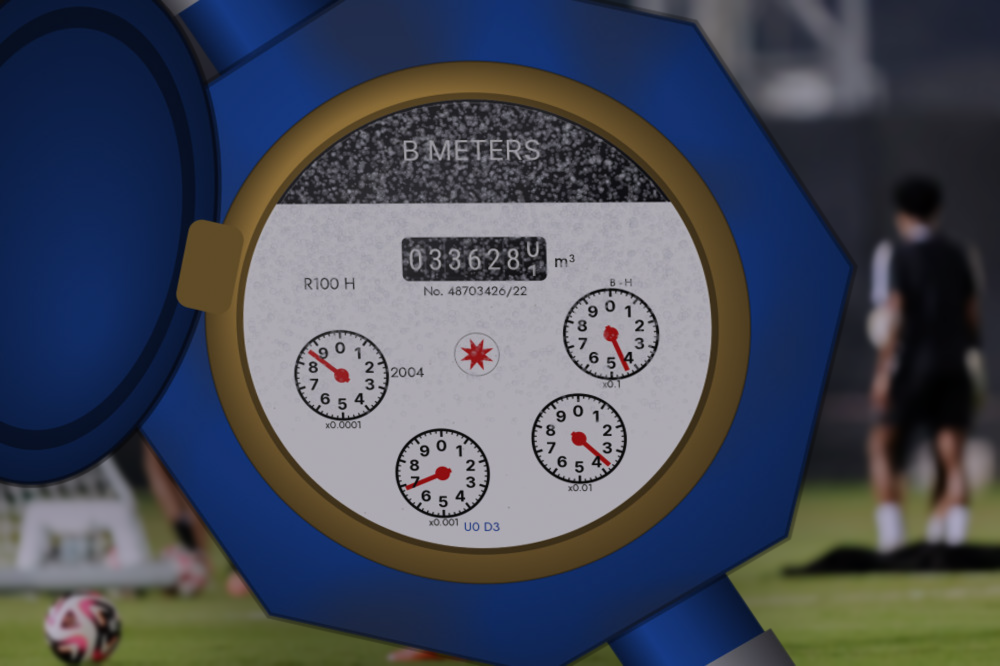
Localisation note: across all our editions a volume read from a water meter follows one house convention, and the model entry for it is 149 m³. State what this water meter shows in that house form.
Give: 336280.4368 m³
